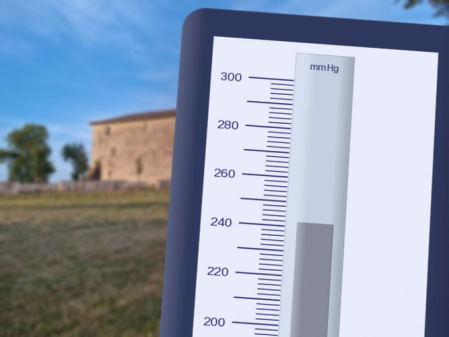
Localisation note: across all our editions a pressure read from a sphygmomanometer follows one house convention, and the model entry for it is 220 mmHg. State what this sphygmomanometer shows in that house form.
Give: 242 mmHg
